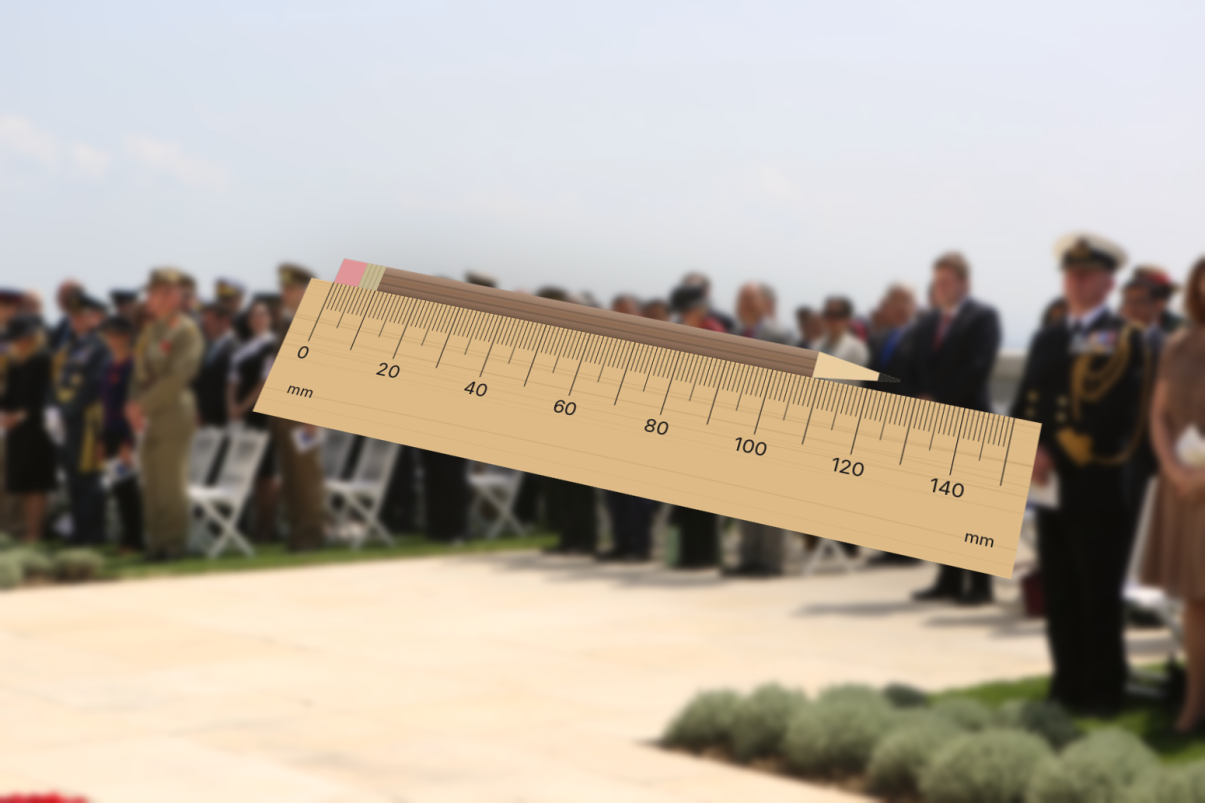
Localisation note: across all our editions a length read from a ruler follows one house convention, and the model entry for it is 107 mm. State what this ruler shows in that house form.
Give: 126 mm
